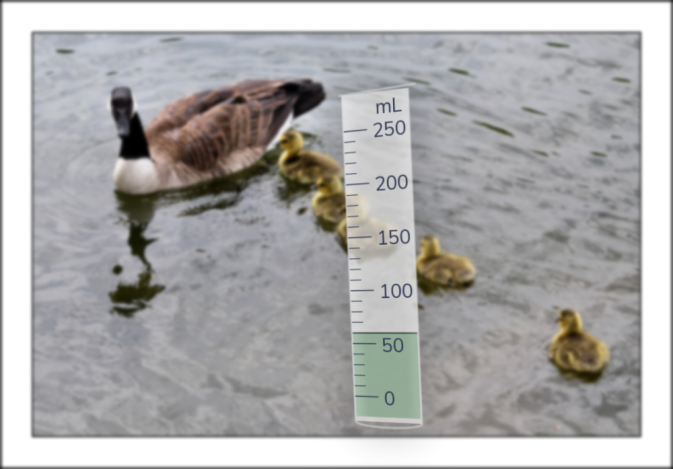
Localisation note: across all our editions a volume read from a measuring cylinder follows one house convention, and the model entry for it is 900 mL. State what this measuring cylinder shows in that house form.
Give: 60 mL
